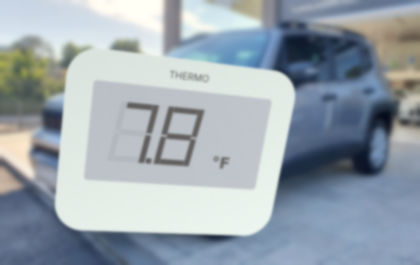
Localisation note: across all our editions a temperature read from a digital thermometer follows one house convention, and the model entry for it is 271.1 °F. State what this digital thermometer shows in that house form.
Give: 7.8 °F
